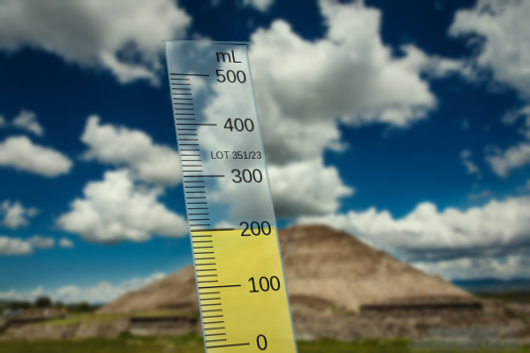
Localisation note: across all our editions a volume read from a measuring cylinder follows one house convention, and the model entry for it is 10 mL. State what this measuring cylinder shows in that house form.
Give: 200 mL
